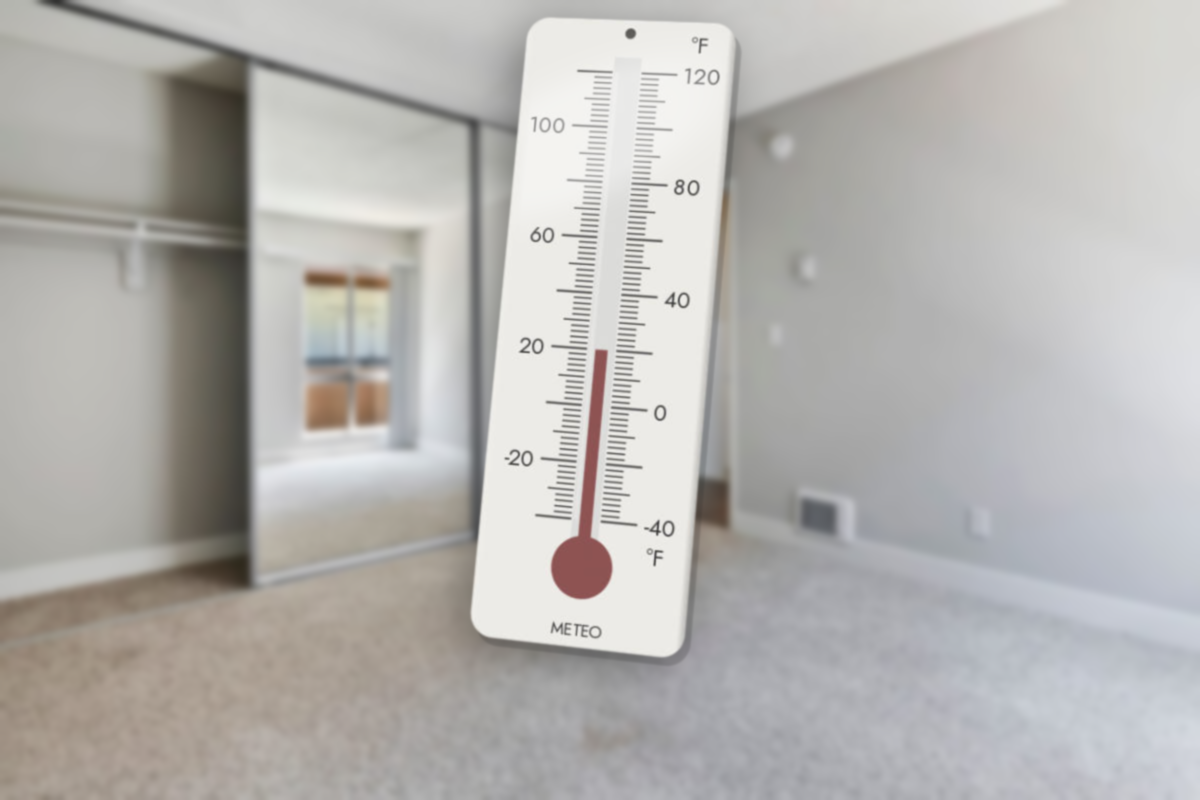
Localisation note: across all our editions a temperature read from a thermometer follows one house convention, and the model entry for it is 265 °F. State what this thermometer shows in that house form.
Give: 20 °F
